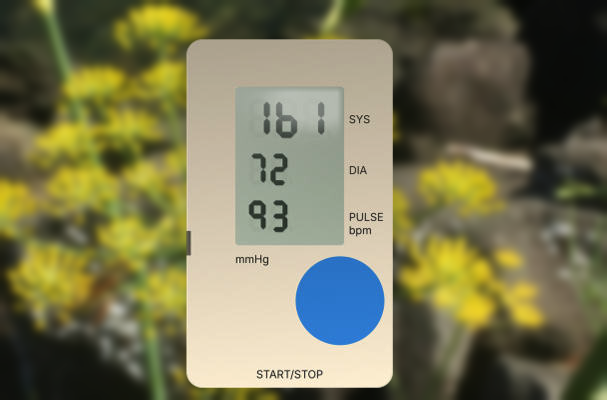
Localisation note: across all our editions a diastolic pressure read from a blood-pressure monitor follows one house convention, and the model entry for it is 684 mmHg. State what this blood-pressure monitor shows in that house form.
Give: 72 mmHg
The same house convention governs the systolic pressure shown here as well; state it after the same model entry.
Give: 161 mmHg
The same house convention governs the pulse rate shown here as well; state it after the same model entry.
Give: 93 bpm
